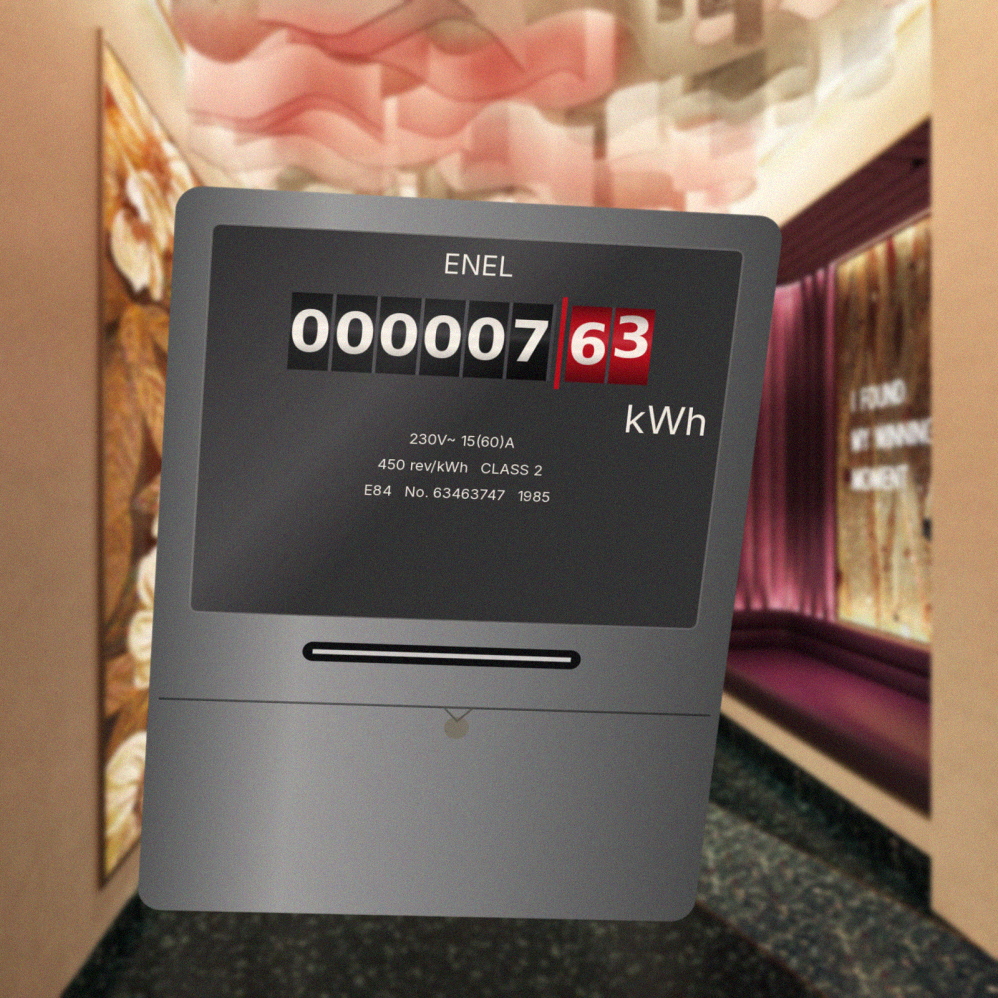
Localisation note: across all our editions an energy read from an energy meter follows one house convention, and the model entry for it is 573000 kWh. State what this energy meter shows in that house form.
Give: 7.63 kWh
